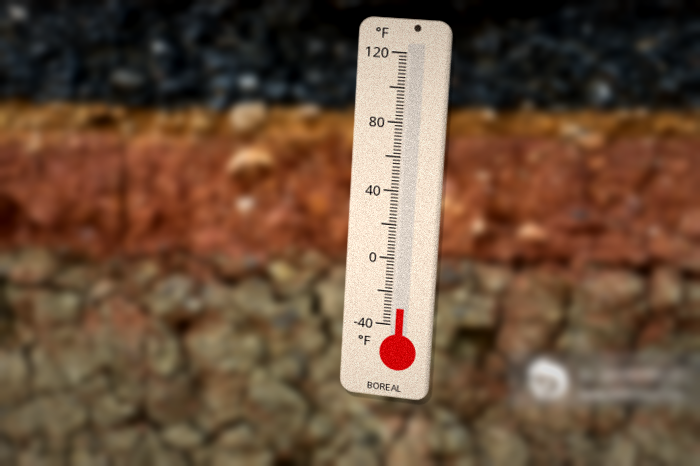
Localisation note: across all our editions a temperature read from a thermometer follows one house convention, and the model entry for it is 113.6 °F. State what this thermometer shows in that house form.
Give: -30 °F
